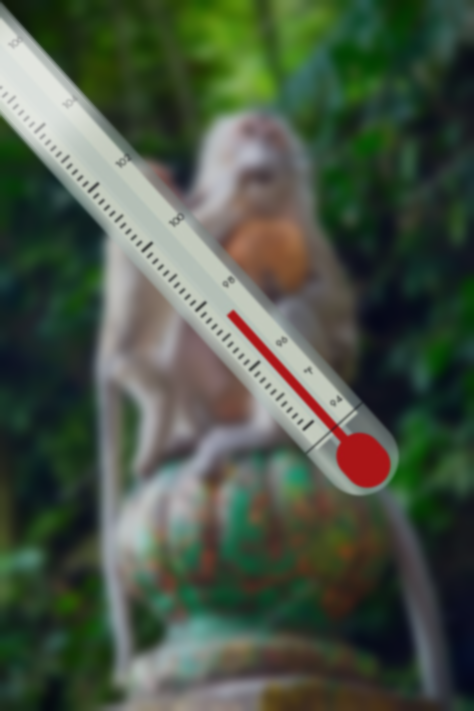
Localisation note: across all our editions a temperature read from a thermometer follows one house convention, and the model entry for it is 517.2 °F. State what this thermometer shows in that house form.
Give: 97.4 °F
